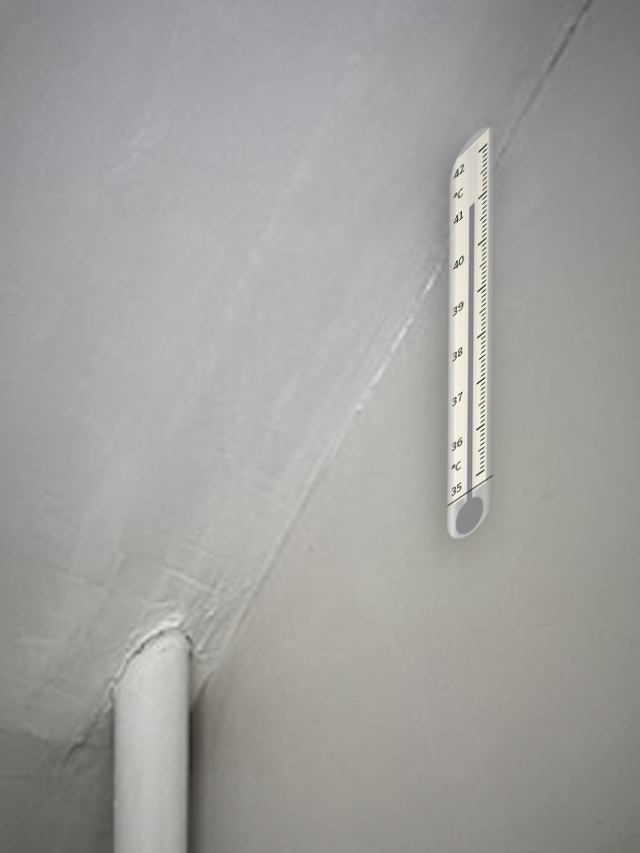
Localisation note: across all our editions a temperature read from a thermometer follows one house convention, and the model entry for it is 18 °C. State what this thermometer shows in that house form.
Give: 41 °C
